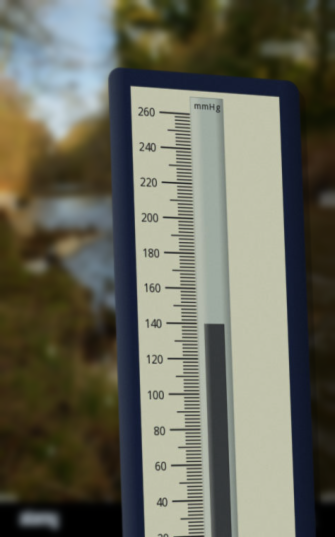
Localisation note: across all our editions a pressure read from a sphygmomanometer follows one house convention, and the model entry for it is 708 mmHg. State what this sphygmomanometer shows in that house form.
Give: 140 mmHg
